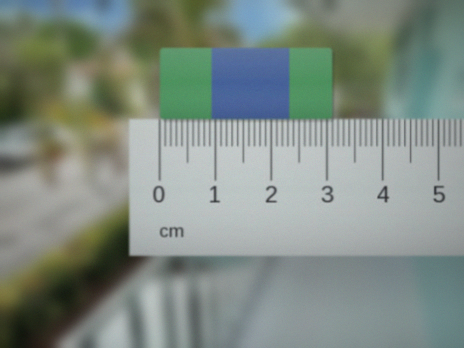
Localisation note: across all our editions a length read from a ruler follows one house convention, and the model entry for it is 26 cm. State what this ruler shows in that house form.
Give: 3.1 cm
